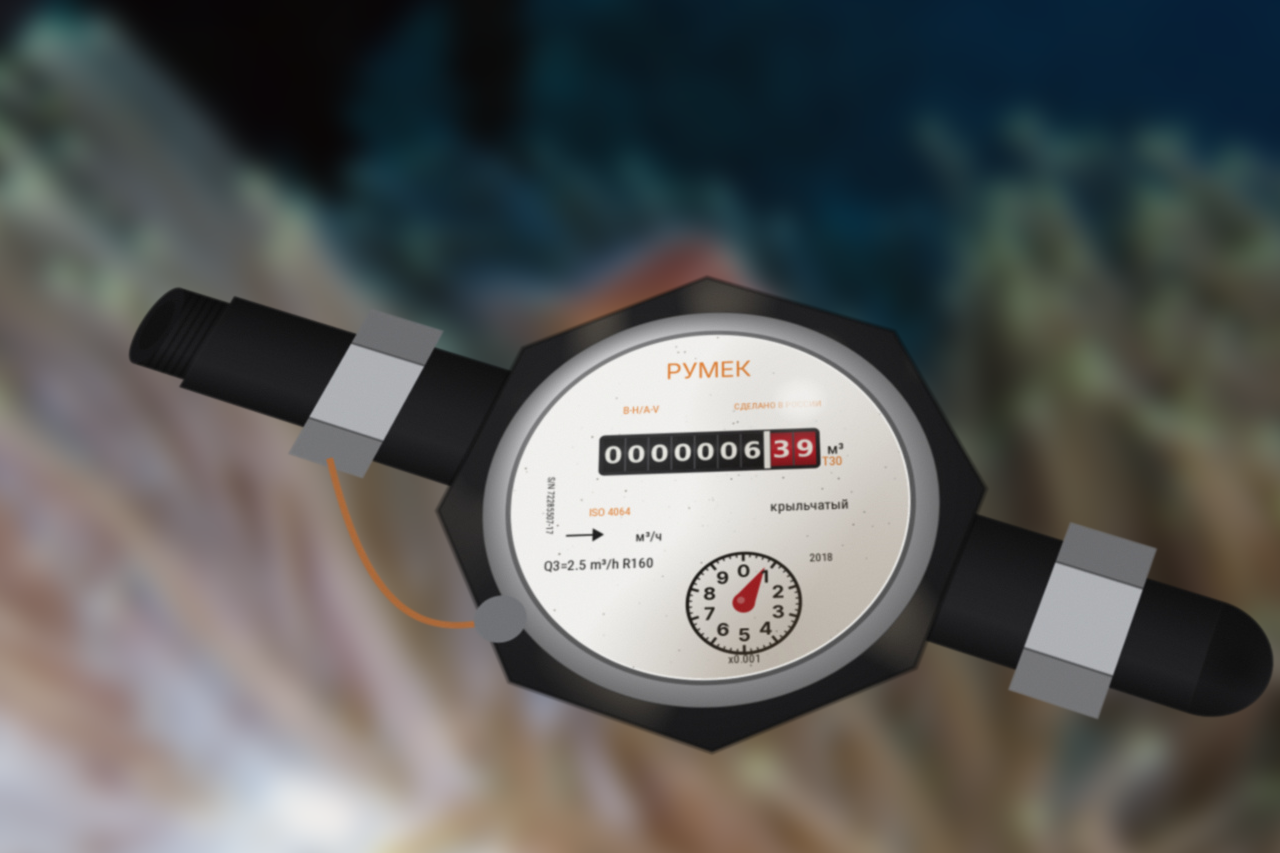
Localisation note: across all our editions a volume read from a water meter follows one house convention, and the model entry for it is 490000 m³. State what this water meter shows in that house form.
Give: 6.390 m³
